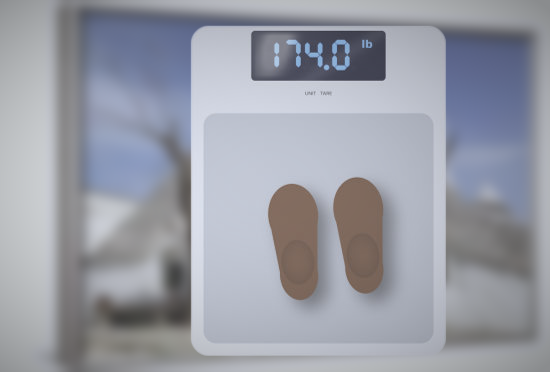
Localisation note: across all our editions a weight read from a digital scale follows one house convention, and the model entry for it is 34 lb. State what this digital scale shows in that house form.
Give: 174.0 lb
